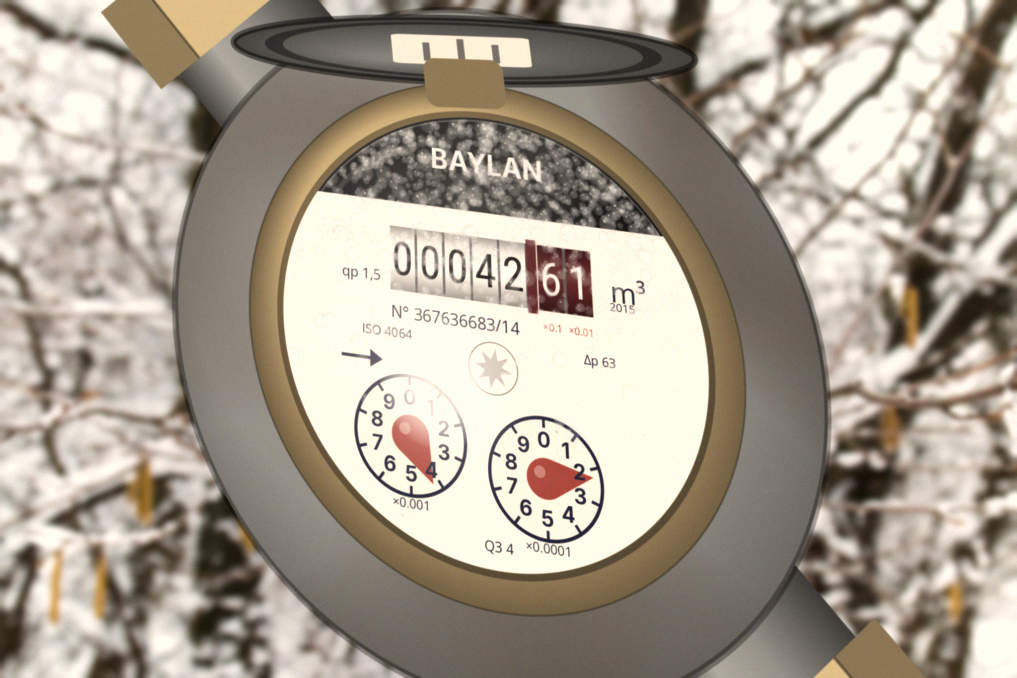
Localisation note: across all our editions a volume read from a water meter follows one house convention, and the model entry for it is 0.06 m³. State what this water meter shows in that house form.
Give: 42.6142 m³
